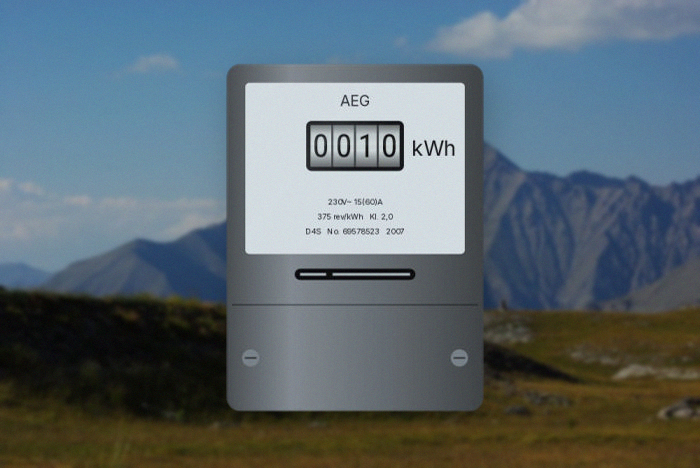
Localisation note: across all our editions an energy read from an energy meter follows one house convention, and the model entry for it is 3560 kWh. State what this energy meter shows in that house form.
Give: 10 kWh
